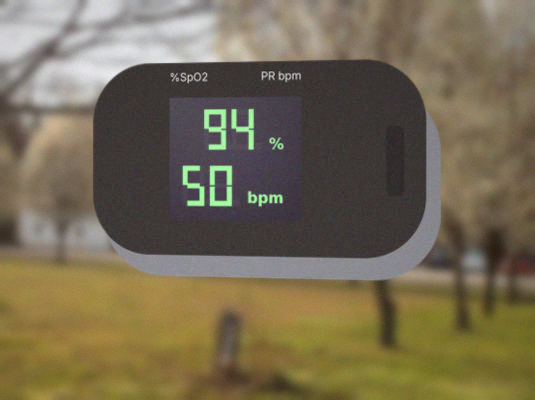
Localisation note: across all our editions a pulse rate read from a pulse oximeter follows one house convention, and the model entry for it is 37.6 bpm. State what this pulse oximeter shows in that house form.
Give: 50 bpm
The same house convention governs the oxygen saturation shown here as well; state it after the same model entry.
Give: 94 %
